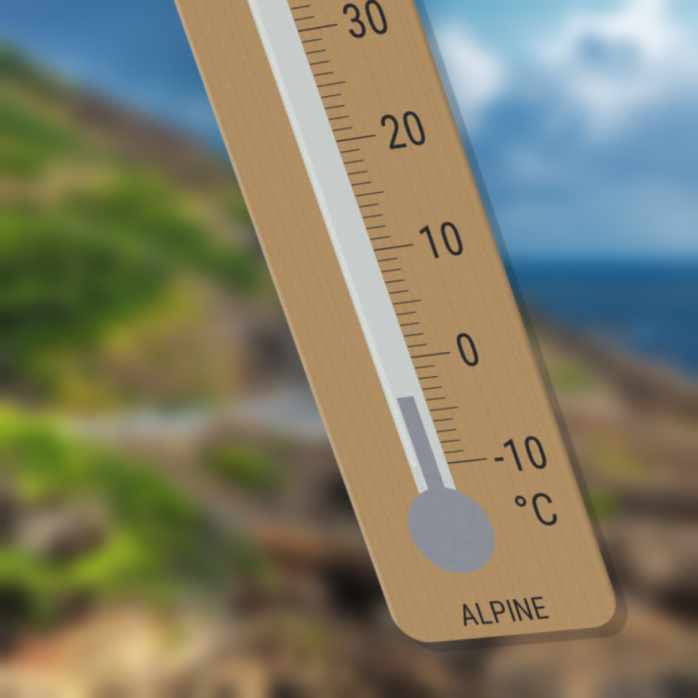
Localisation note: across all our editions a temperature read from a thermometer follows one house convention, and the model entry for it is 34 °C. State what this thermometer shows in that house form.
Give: -3.5 °C
